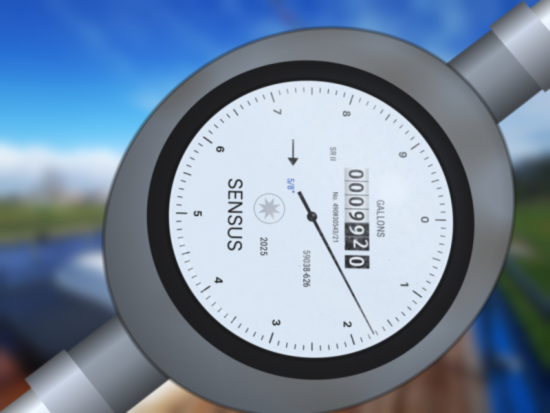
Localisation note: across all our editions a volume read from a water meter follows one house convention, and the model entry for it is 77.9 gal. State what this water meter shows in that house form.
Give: 9921.7 gal
